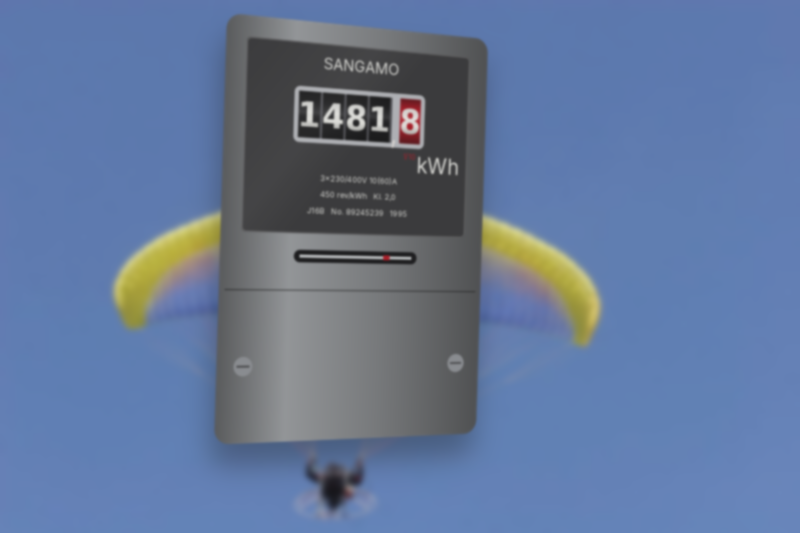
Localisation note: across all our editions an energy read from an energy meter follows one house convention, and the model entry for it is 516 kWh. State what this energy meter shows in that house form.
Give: 1481.8 kWh
